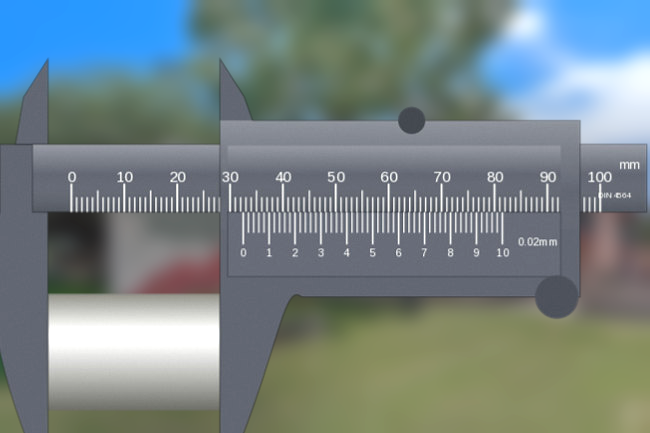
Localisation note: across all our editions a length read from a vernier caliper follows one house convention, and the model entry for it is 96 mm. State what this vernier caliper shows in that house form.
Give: 32.5 mm
